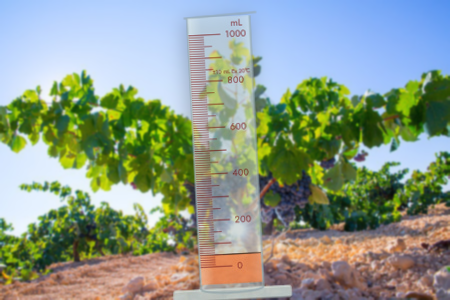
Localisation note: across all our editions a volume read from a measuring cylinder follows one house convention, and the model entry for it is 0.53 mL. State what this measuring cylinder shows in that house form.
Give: 50 mL
